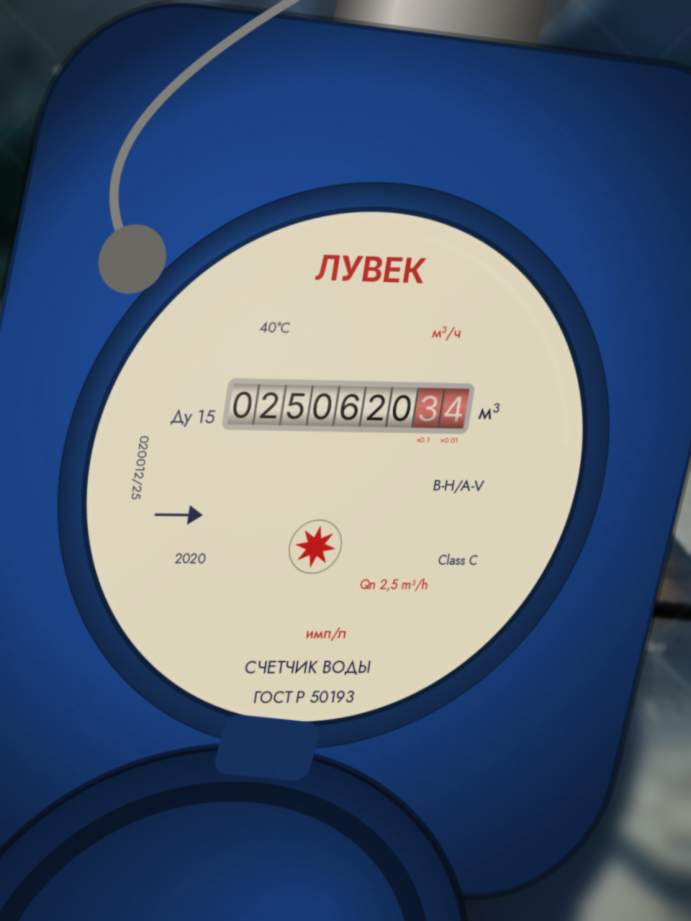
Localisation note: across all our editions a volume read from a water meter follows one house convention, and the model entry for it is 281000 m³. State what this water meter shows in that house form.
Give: 250620.34 m³
